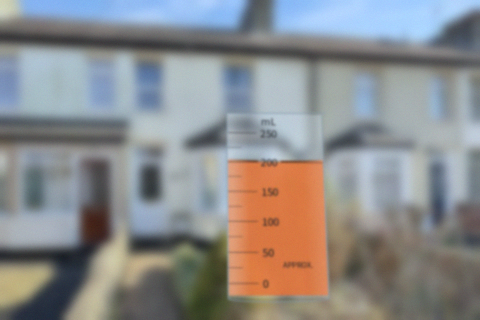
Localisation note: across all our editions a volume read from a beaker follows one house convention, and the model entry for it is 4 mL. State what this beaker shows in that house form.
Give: 200 mL
